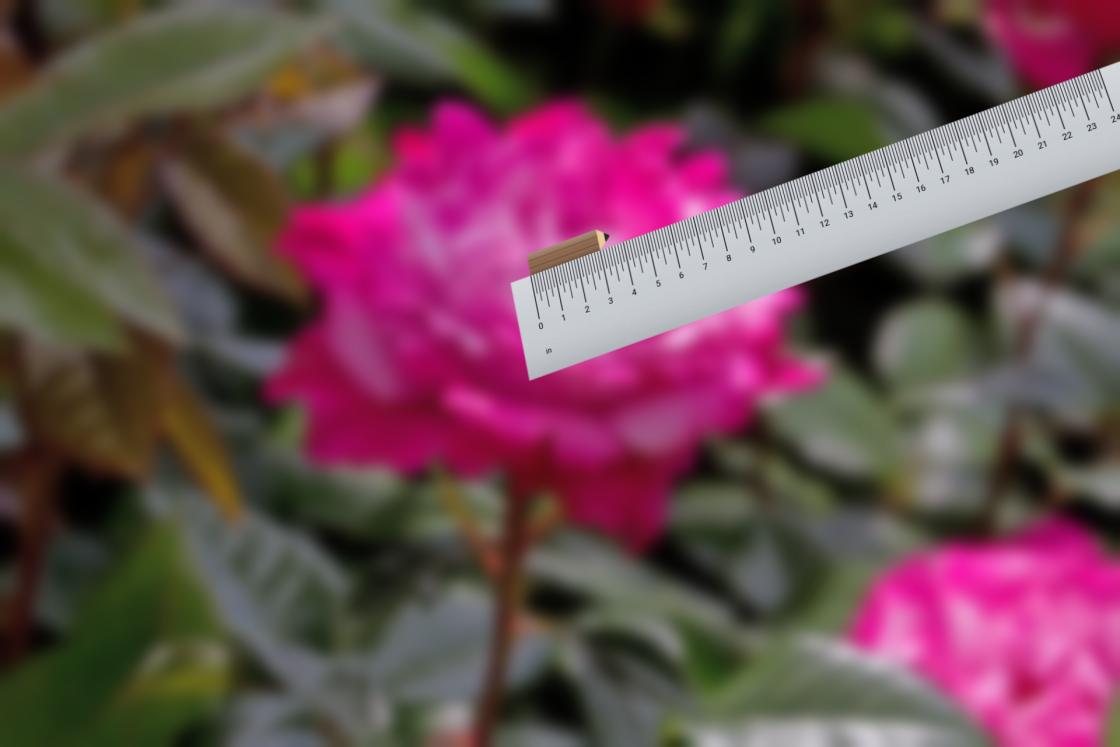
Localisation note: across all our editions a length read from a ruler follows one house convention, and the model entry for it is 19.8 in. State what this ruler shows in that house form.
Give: 3.5 in
